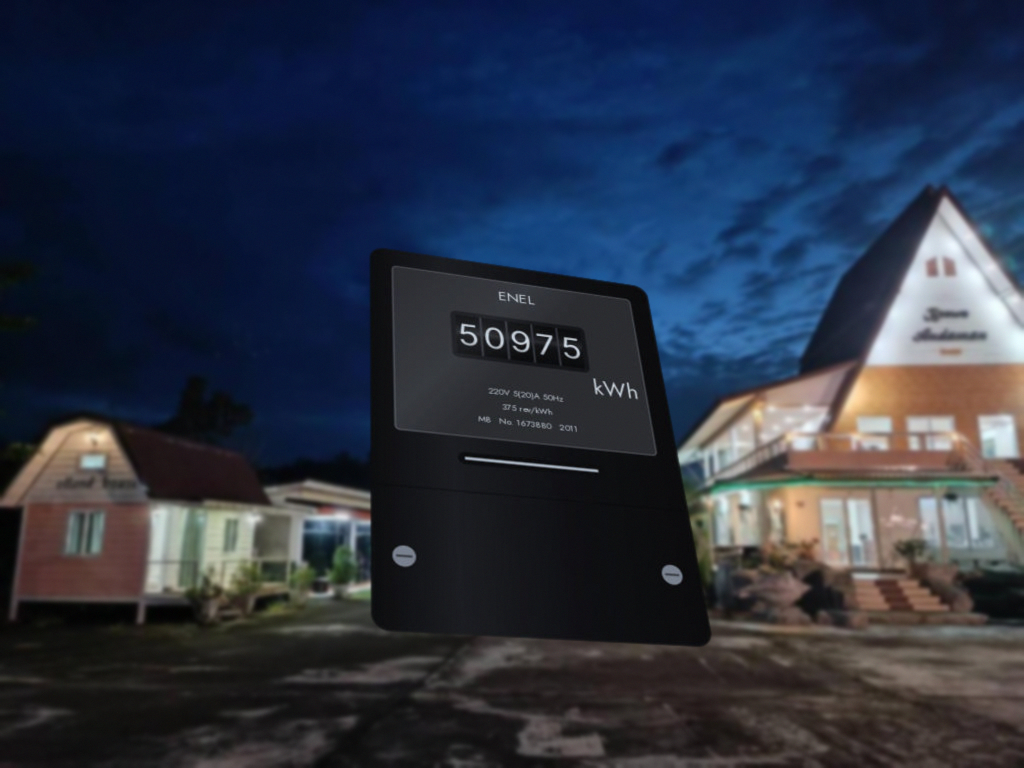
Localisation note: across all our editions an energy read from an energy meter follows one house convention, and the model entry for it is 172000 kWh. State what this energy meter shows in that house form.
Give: 50975 kWh
